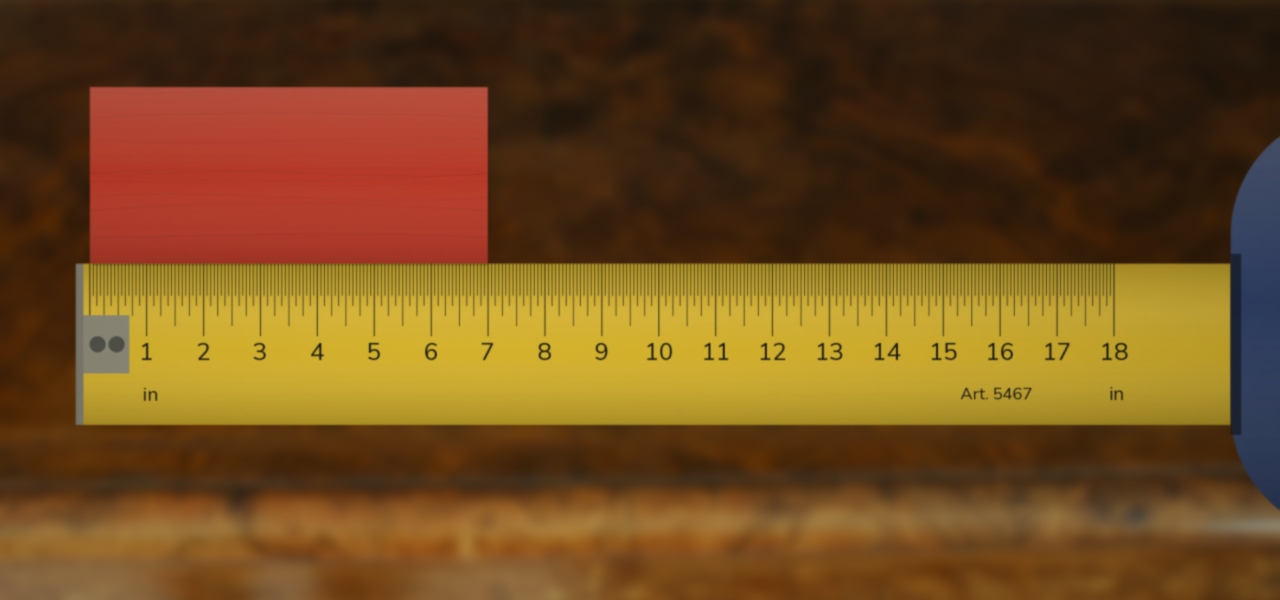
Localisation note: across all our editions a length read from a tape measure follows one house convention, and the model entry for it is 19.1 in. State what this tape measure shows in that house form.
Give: 7 in
